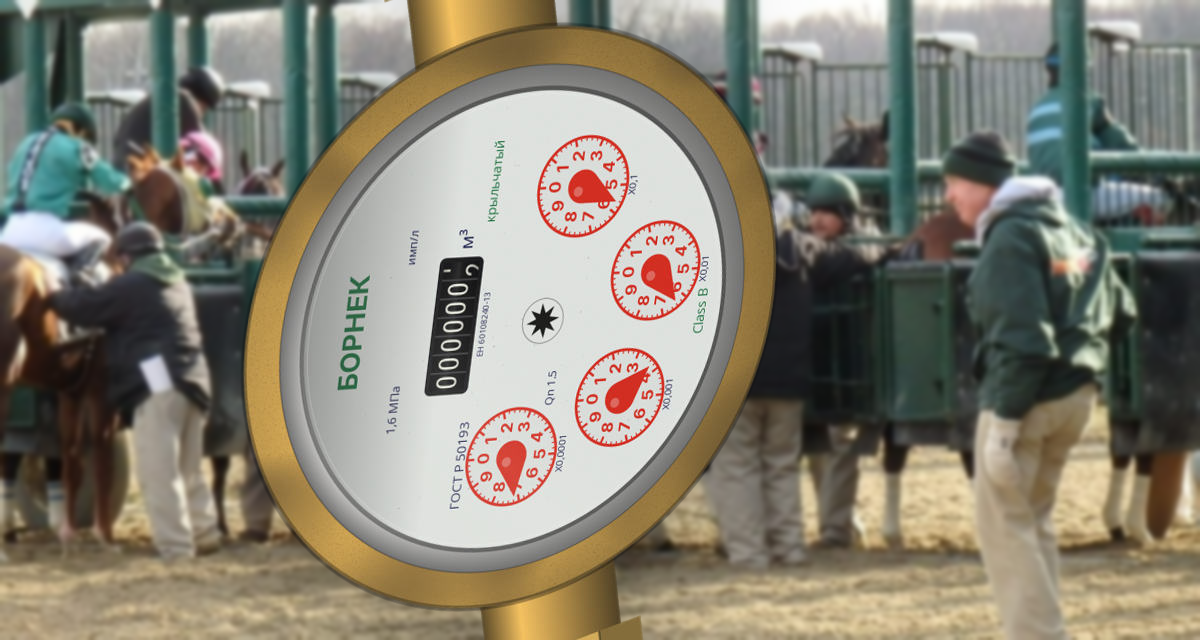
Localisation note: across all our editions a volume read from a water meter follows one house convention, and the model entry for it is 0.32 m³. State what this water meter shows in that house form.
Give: 1.5637 m³
